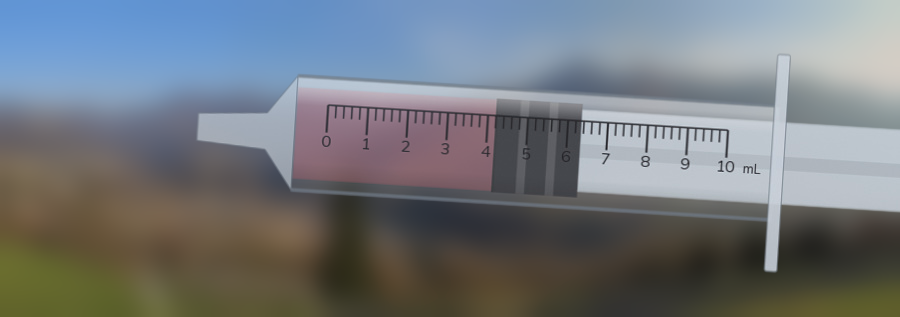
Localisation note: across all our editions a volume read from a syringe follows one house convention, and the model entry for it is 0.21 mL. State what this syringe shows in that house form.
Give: 4.2 mL
